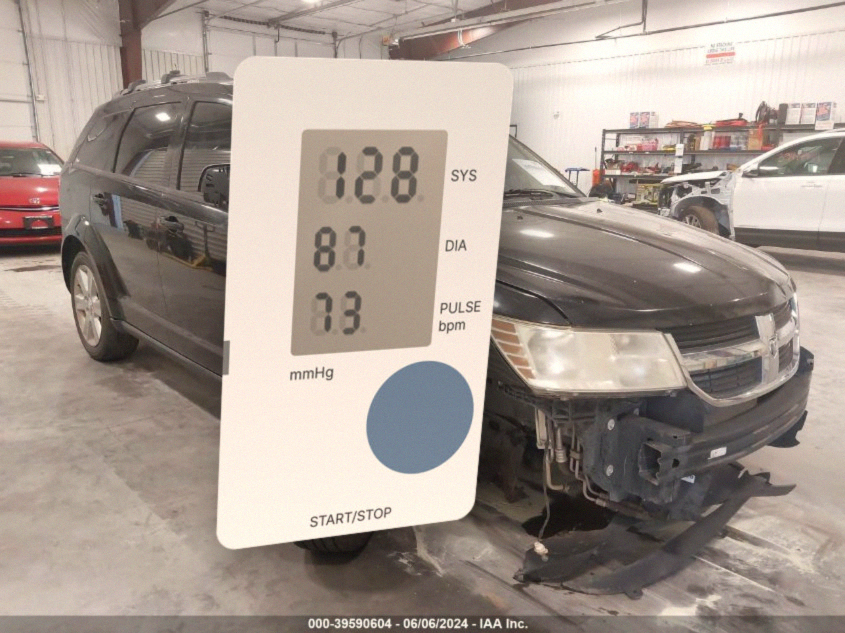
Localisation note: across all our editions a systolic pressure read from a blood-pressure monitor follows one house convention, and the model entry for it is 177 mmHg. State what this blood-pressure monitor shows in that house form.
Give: 128 mmHg
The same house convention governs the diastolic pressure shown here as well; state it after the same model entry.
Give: 87 mmHg
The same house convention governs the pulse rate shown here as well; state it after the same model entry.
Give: 73 bpm
